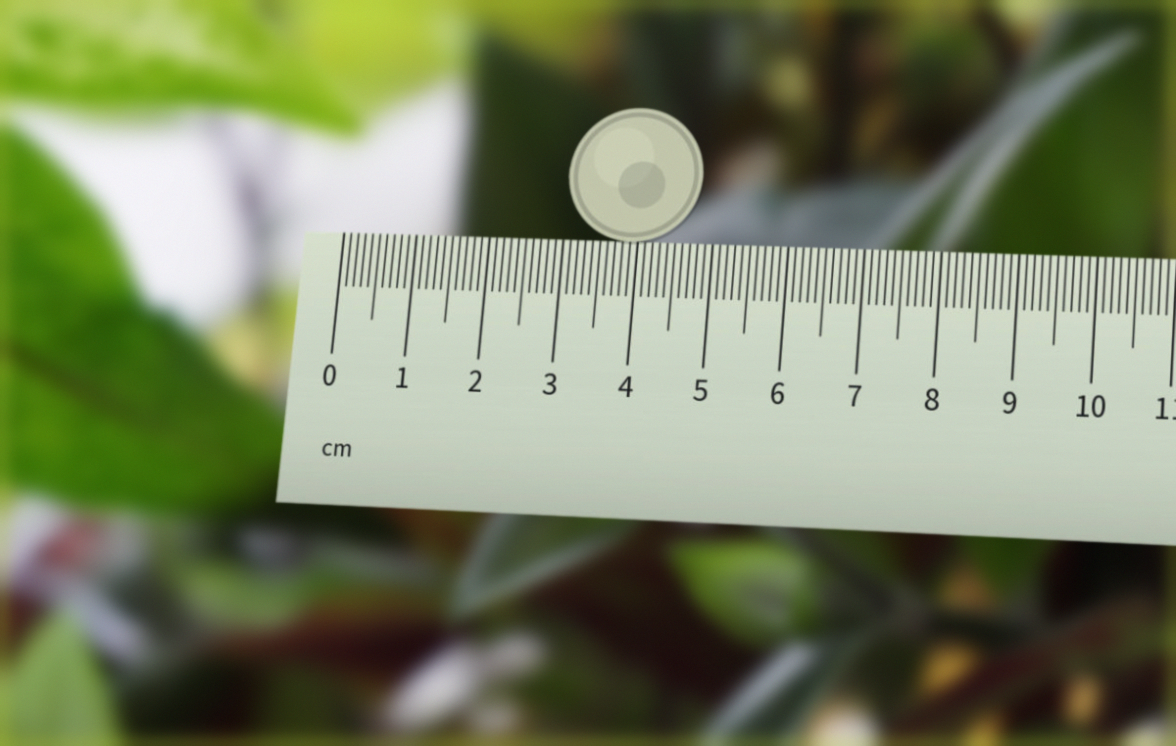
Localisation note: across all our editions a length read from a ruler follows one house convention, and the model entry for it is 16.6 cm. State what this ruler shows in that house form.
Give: 1.8 cm
